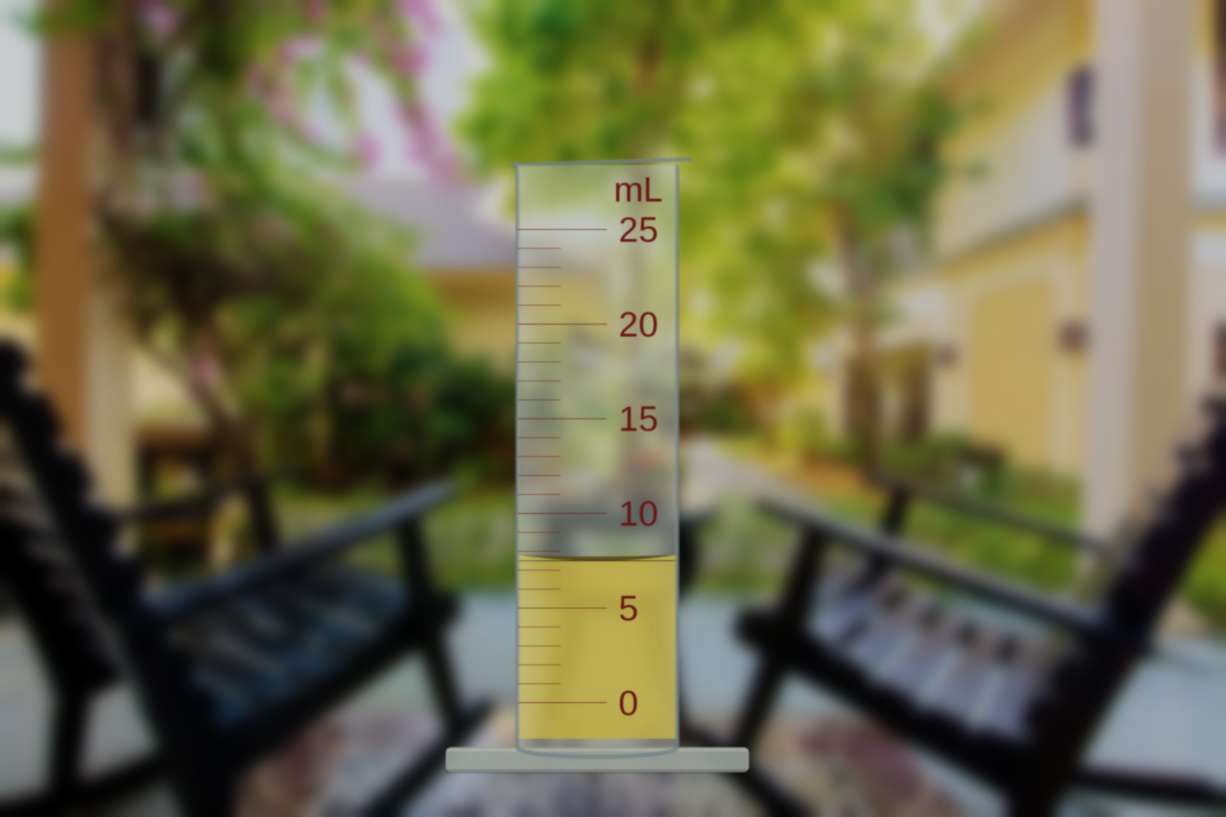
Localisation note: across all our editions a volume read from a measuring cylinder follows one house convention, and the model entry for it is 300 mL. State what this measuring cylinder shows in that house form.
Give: 7.5 mL
